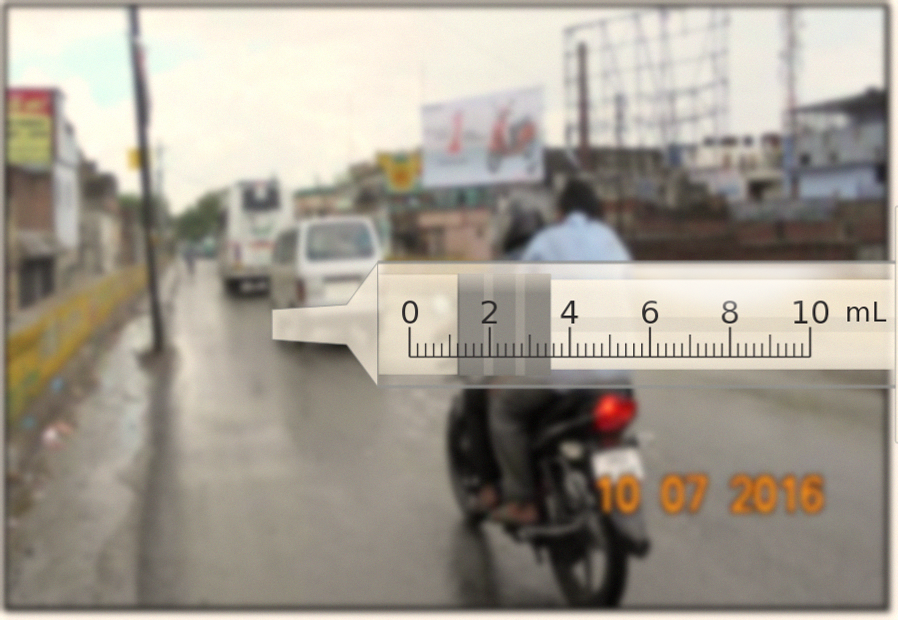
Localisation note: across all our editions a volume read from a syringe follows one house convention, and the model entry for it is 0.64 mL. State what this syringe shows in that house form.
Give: 1.2 mL
